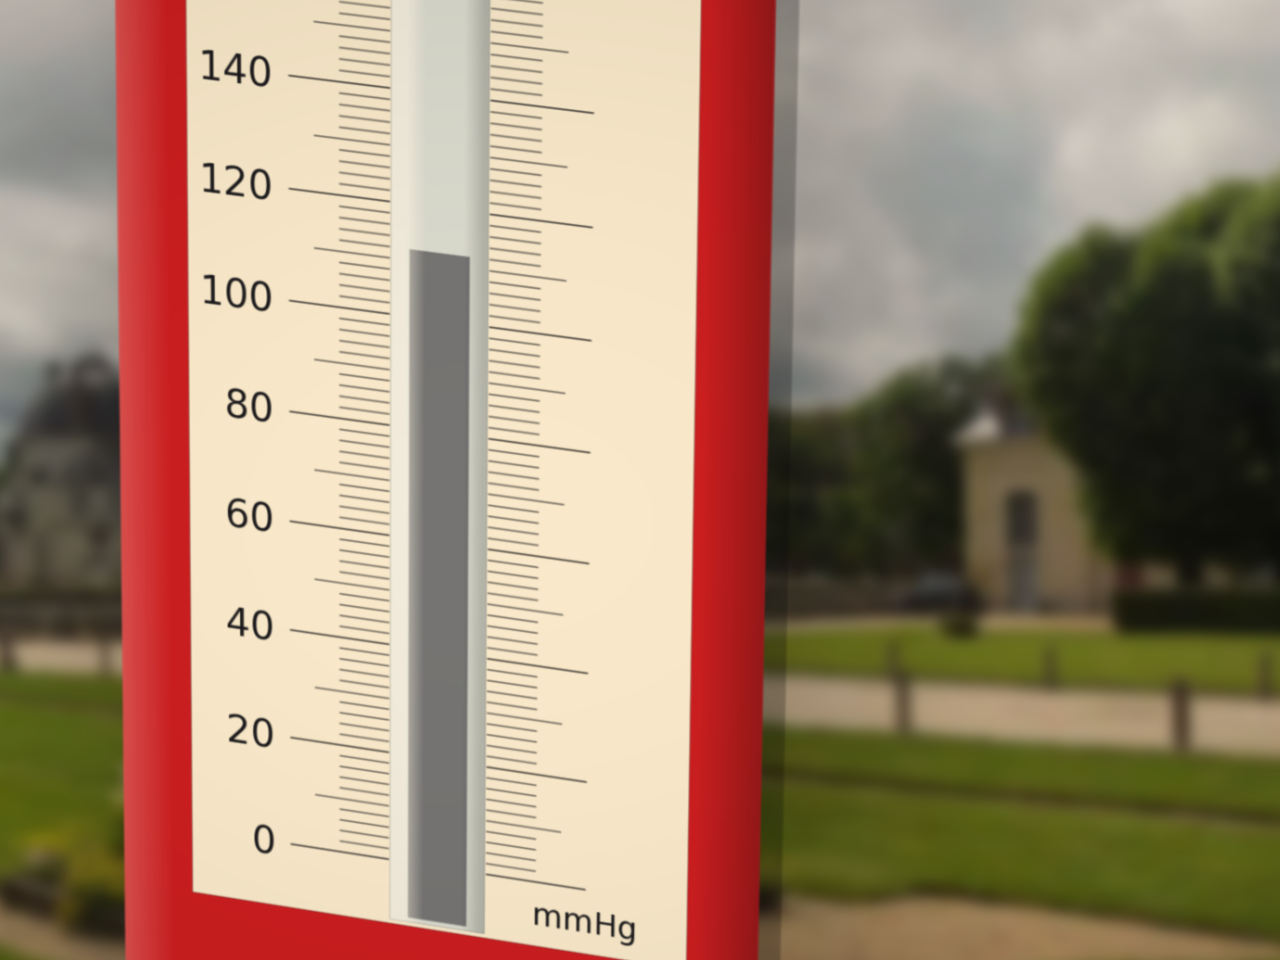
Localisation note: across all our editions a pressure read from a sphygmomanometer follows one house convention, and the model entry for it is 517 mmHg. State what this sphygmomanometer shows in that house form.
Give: 112 mmHg
